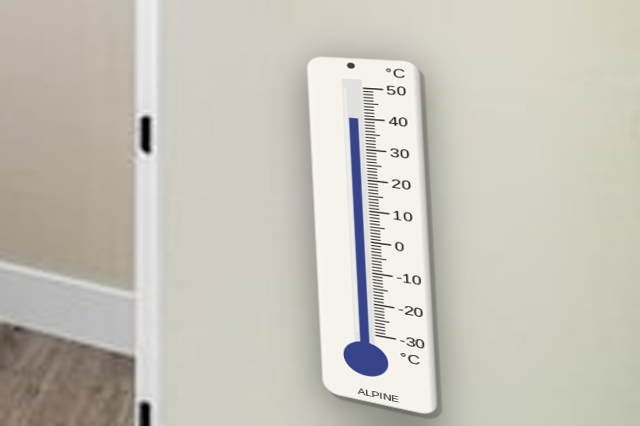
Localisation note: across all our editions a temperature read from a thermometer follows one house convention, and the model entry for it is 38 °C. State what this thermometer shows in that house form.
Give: 40 °C
